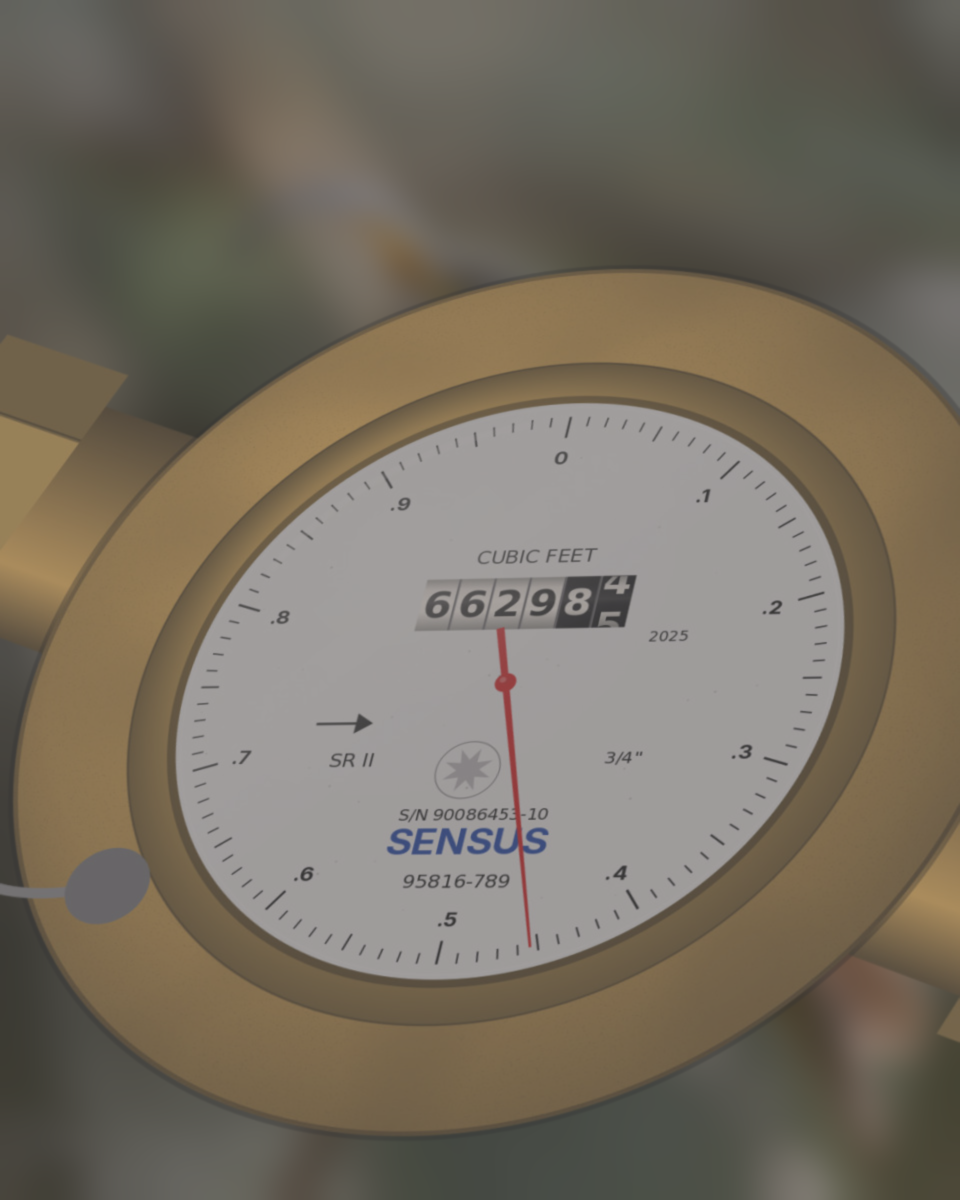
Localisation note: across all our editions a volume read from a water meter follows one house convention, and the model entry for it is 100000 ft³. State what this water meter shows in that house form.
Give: 662984.45 ft³
